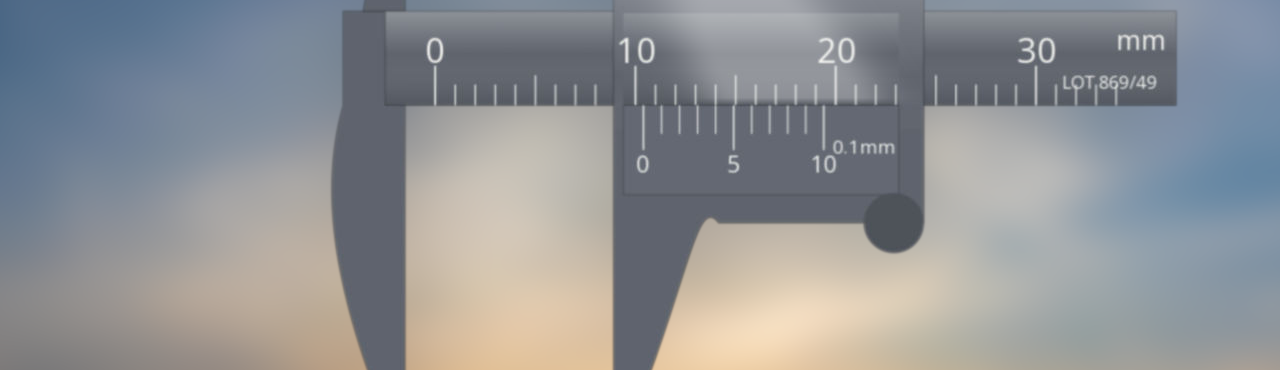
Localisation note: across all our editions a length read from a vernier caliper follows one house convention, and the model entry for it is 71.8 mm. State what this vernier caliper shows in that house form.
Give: 10.4 mm
